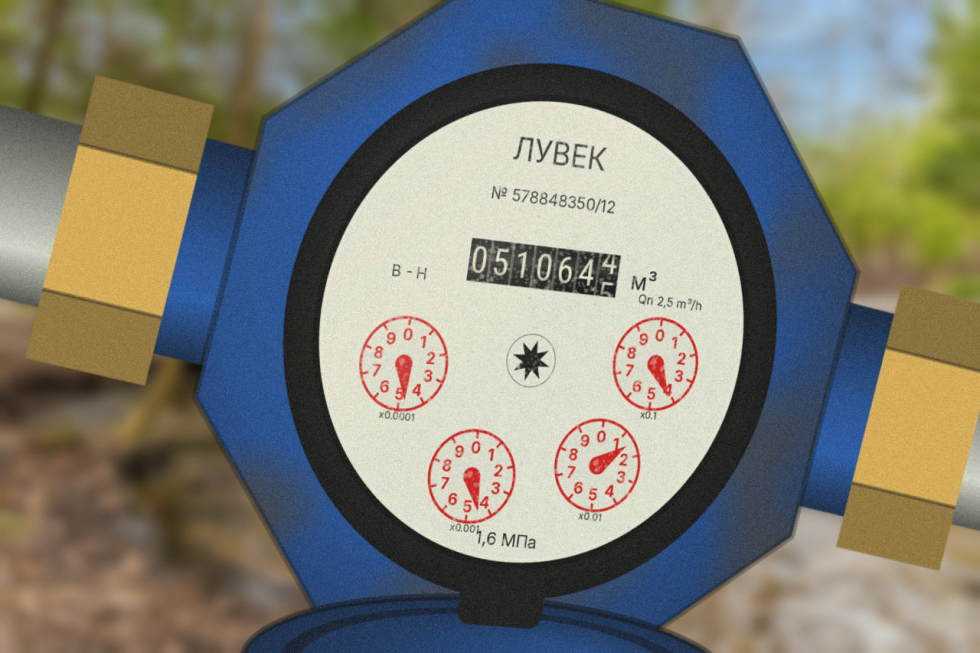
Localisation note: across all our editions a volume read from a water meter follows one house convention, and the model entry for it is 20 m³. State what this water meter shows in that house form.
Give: 510644.4144 m³
